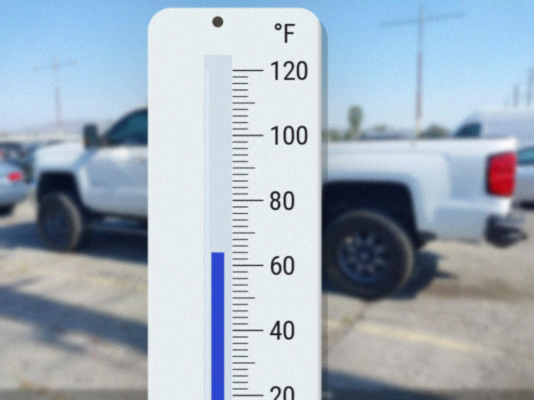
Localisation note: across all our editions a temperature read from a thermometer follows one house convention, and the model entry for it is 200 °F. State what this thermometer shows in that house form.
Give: 64 °F
